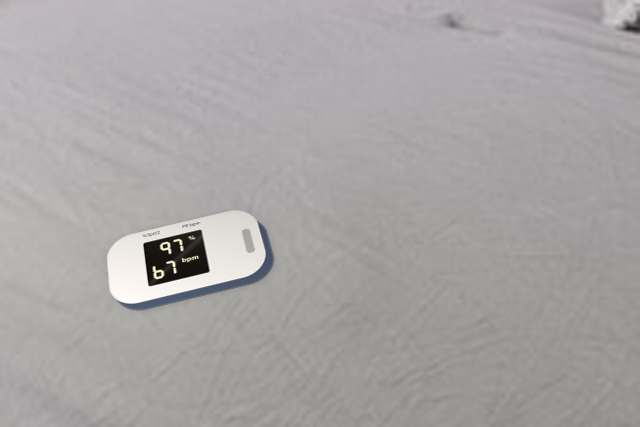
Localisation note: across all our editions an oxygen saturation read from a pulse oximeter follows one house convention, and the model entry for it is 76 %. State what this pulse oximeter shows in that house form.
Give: 97 %
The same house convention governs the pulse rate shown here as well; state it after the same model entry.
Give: 67 bpm
